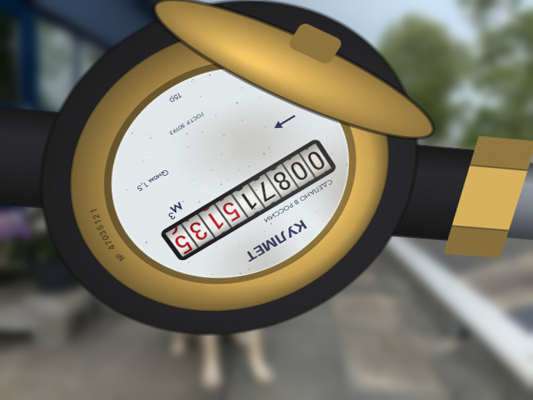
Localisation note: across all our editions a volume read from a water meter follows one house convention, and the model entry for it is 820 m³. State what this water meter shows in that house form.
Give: 871.5135 m³
